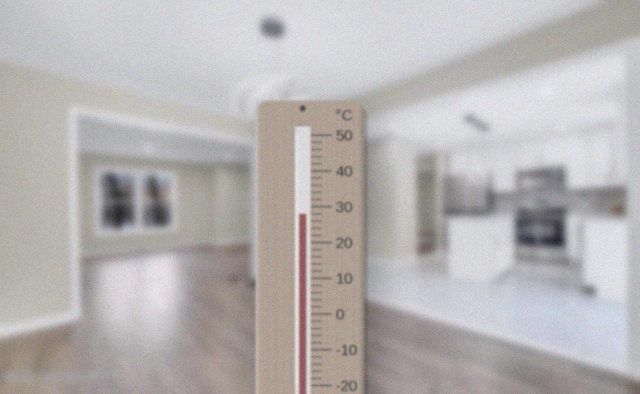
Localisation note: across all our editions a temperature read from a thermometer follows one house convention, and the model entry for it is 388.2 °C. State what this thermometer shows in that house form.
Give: 28 °C
